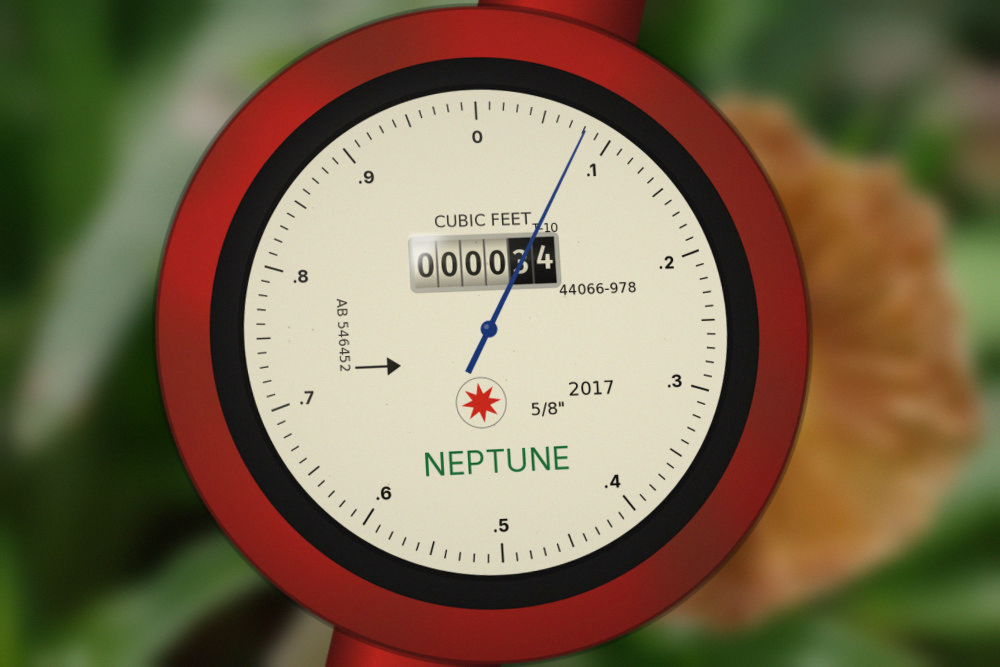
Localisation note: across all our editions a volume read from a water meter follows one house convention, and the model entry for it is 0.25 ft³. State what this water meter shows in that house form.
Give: 34.08 ft³
